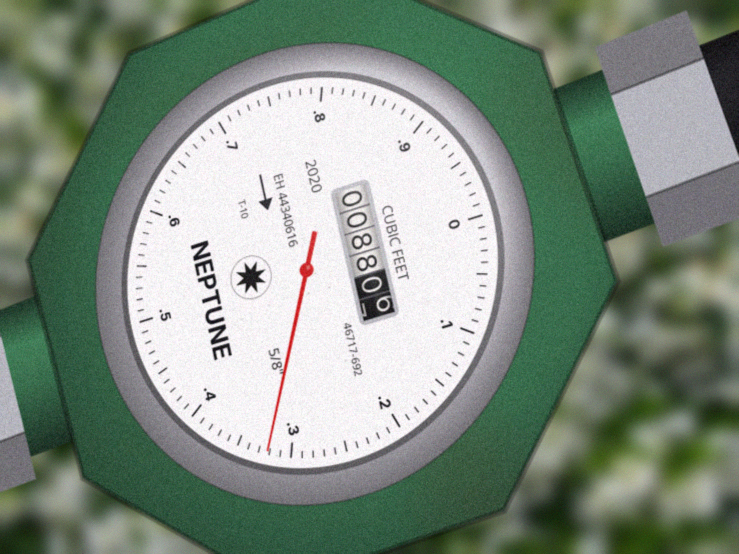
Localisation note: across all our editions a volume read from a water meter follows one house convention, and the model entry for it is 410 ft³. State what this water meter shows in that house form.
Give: 8806.32 ft³
